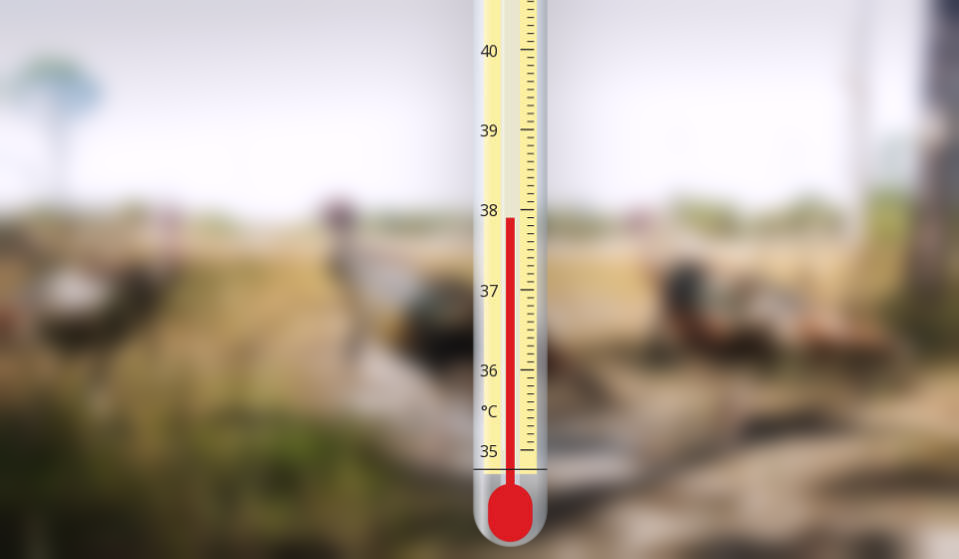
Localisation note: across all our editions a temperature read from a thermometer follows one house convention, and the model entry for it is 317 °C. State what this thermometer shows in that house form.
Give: 37.9 °C
